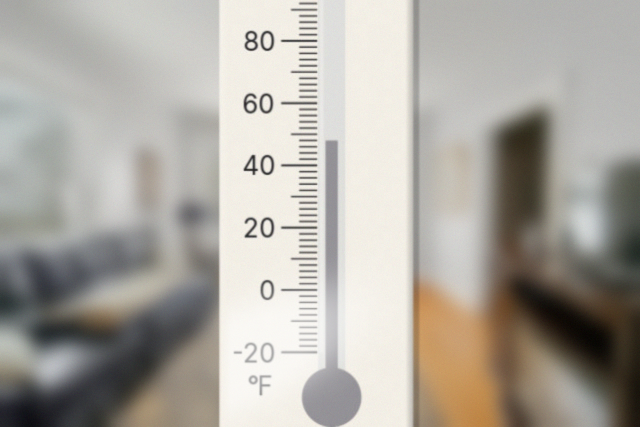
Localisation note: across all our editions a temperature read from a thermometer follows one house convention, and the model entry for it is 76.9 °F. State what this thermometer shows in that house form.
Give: 48 °F
